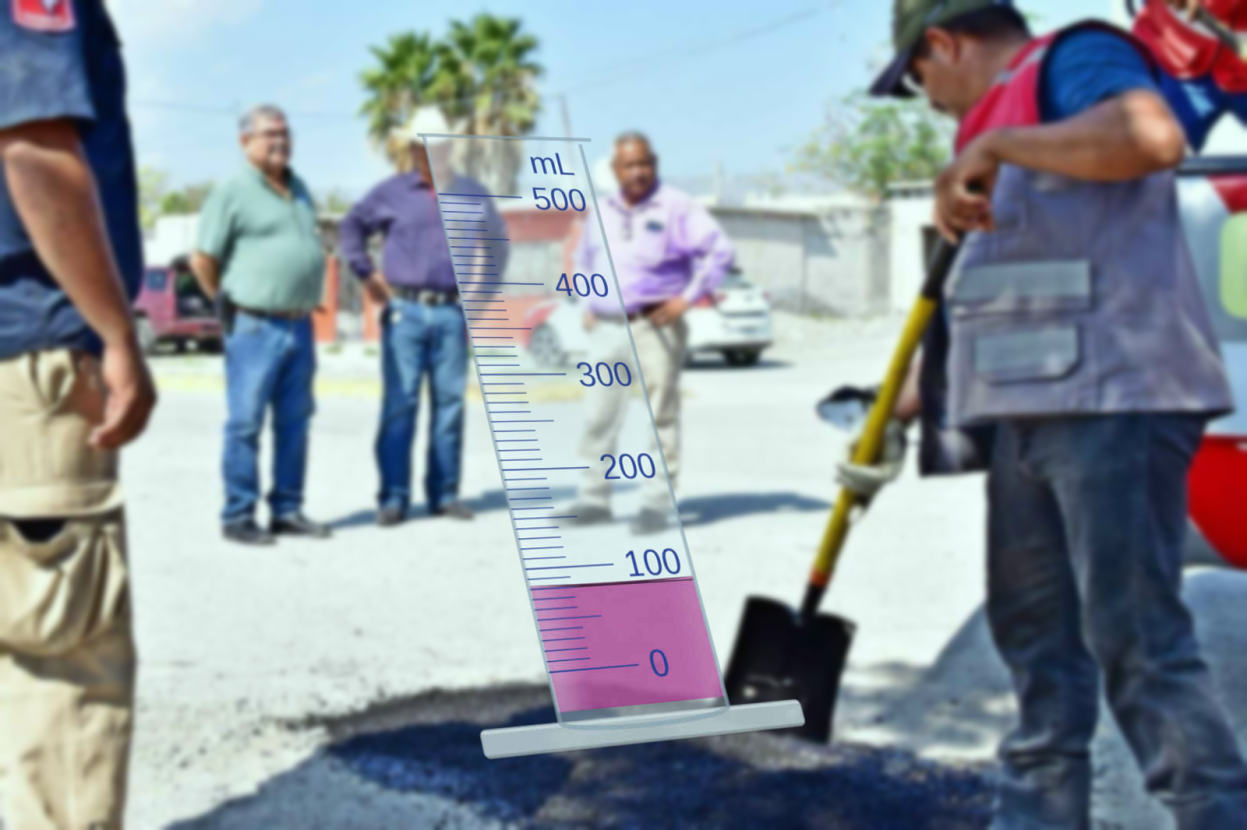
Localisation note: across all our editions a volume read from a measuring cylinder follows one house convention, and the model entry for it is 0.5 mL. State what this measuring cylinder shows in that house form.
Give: 80 mL
